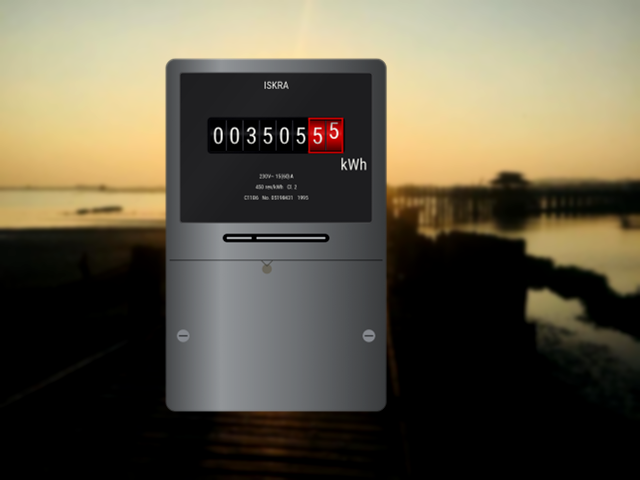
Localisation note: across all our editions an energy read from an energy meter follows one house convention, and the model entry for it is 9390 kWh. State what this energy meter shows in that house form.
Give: 3505.55 kWh
